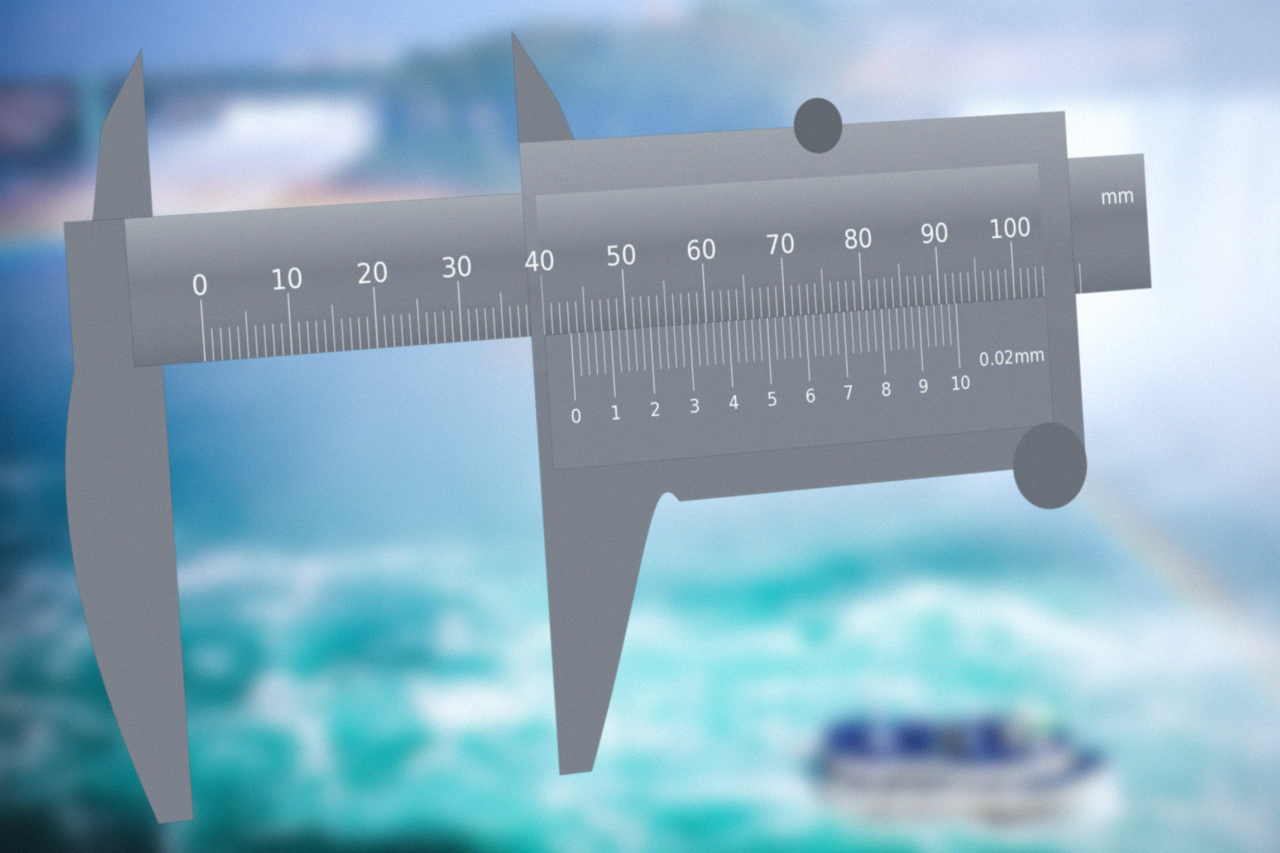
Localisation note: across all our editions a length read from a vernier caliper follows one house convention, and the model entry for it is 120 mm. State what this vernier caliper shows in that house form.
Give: 43.2 mm
